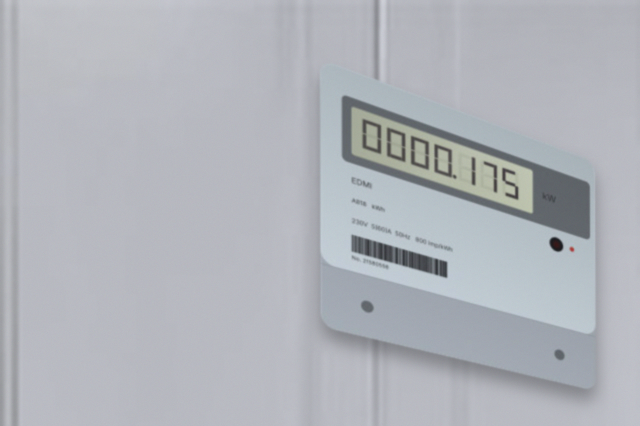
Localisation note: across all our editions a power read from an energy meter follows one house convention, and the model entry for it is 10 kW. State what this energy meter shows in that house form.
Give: 0.175 kW
